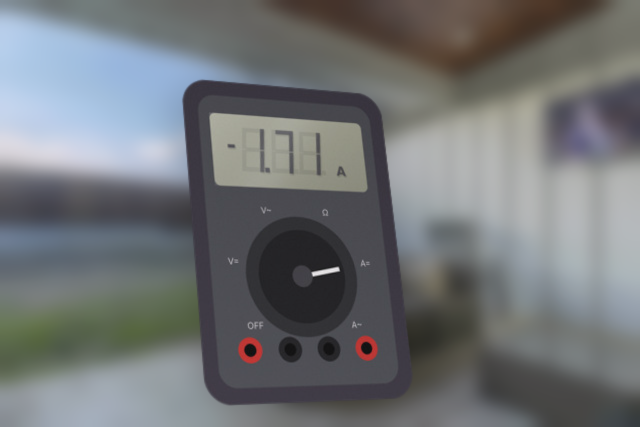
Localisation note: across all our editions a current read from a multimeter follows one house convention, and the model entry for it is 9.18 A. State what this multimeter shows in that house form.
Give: -1.71 A
